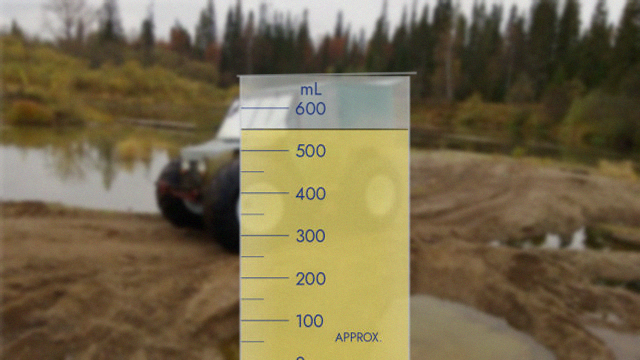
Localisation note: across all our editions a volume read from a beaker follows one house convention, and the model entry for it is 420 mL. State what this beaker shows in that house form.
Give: 550 mL
